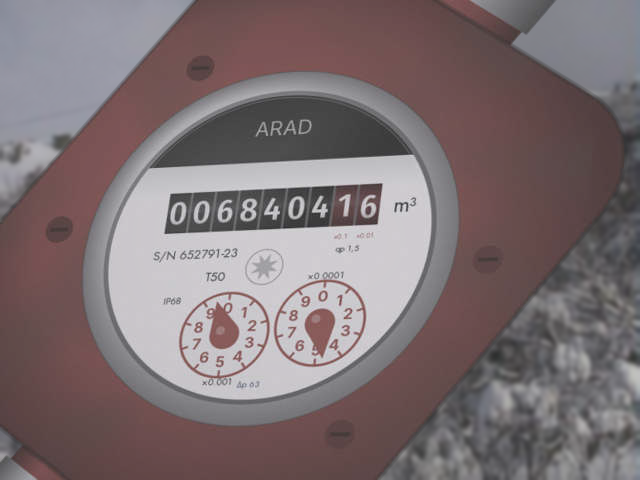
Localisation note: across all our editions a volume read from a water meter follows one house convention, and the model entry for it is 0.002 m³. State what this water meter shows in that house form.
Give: 68404.1594 m³
